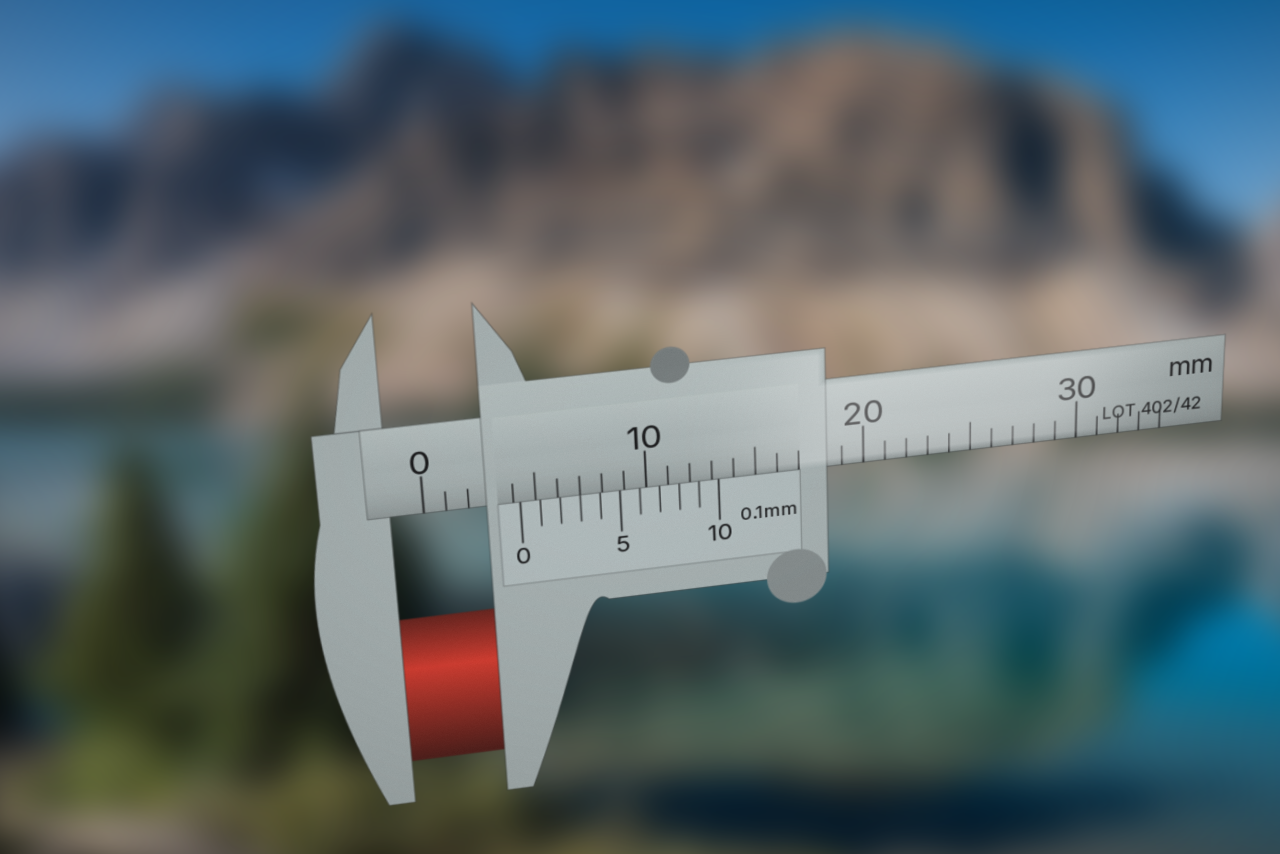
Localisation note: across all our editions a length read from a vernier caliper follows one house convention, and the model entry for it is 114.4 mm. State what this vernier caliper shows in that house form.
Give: 4.3 mm
